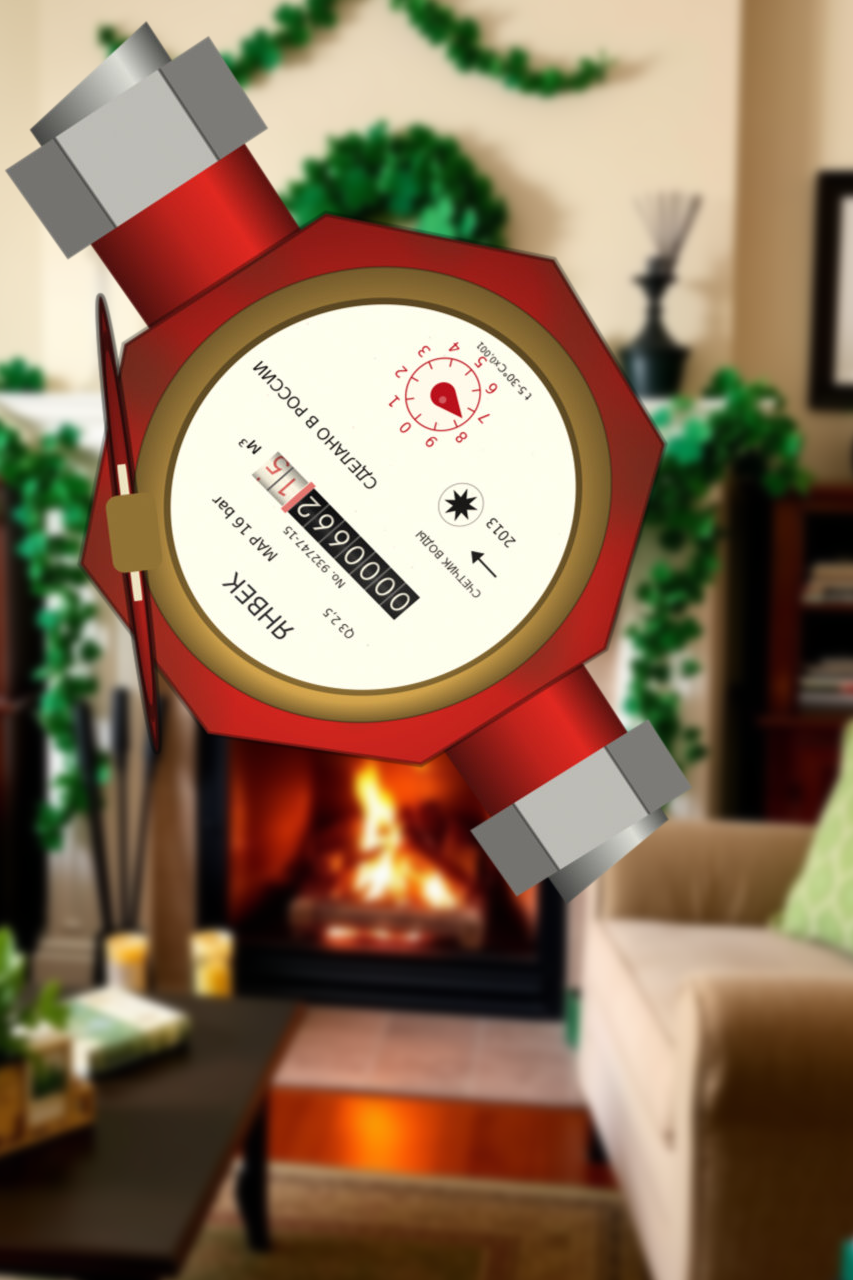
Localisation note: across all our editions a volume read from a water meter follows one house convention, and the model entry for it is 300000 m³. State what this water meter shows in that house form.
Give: 662.147 m³
